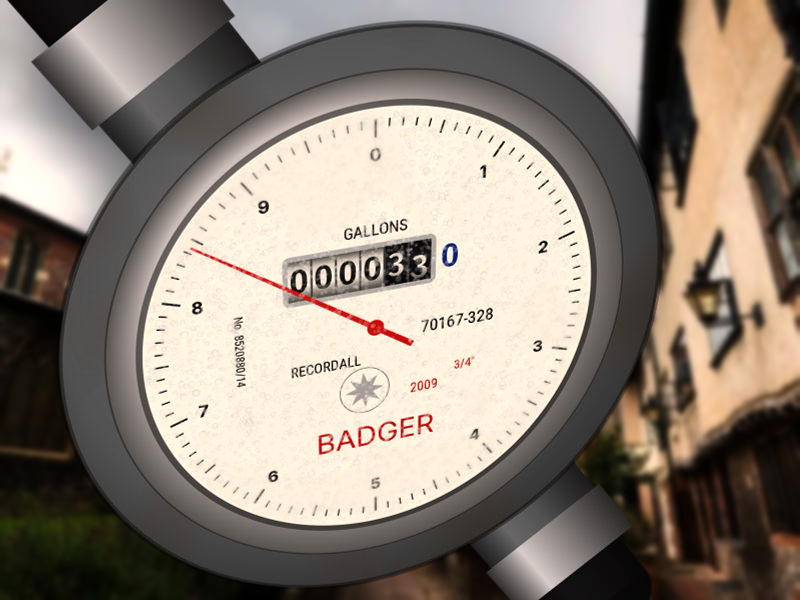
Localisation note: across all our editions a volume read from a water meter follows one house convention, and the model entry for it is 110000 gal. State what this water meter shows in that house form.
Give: 328.4 gal
